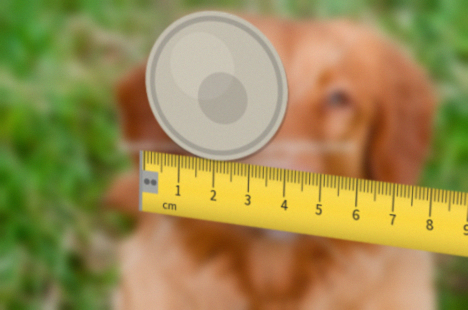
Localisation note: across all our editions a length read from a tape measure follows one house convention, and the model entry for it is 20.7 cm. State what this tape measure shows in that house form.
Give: 4 cm
